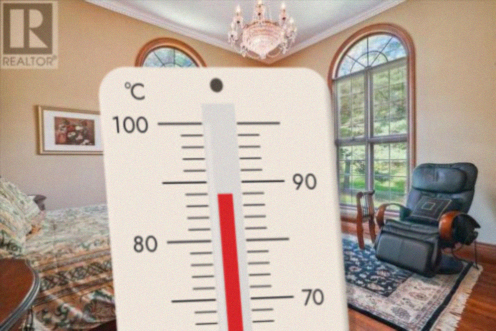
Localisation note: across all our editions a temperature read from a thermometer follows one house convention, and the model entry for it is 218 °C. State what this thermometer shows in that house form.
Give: 88 °C
